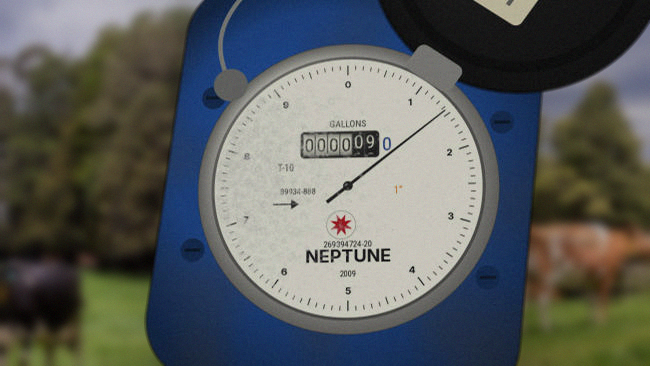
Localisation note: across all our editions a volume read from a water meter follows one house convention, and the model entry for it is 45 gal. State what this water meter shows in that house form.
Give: 91.4 gal
